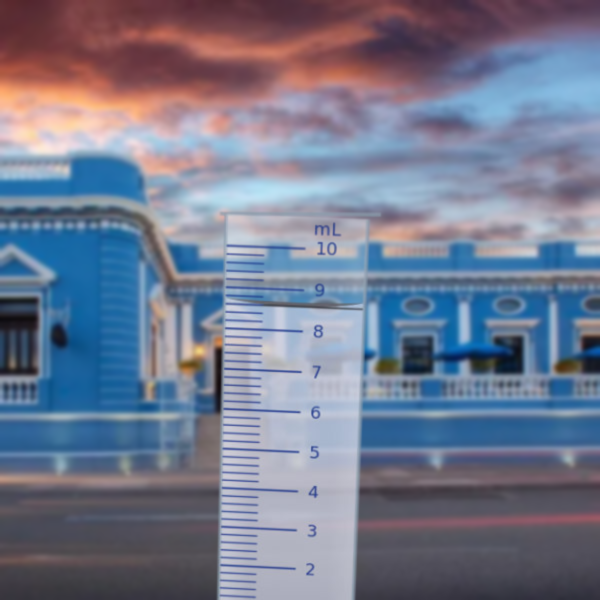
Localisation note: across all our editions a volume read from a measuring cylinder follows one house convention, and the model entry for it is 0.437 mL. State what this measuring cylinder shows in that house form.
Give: 8.6 mL
